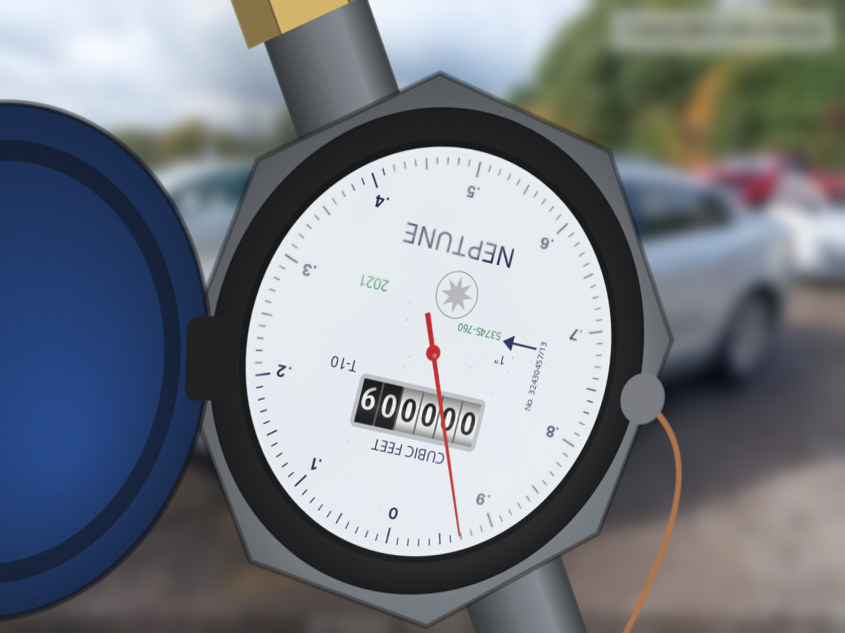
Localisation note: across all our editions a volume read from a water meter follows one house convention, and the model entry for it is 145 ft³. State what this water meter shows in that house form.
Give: 8.93 ft³
